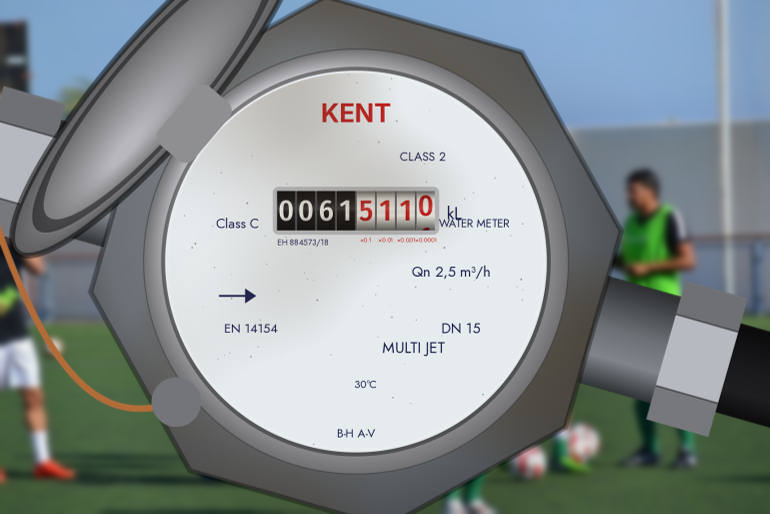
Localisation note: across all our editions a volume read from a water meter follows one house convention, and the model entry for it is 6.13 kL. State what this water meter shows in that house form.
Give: 61.5110 kL
